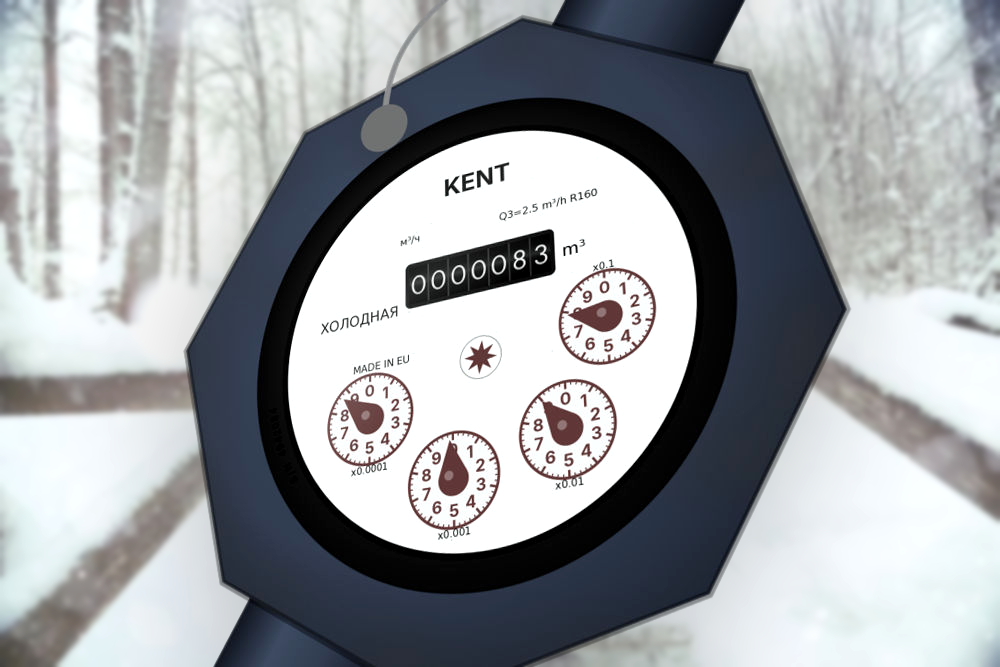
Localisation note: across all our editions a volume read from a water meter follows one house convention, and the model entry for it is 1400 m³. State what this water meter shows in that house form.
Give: 83.7898 m³
